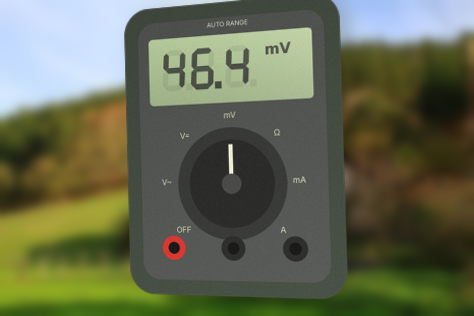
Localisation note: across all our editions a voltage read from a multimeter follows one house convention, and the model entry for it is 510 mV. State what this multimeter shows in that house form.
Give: 46.4 mV
